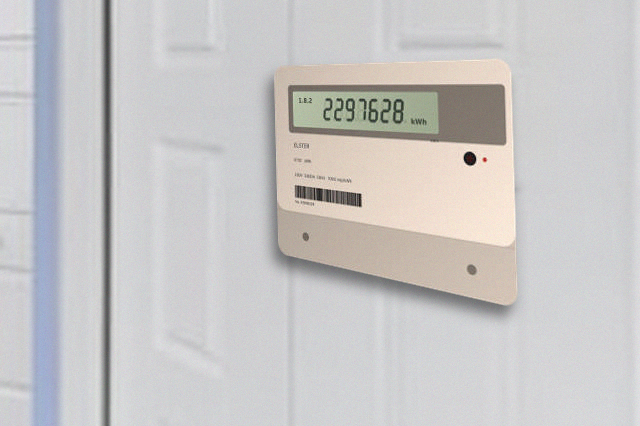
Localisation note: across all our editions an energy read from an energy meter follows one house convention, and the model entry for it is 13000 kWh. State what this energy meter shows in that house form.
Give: 2297628 kWh
